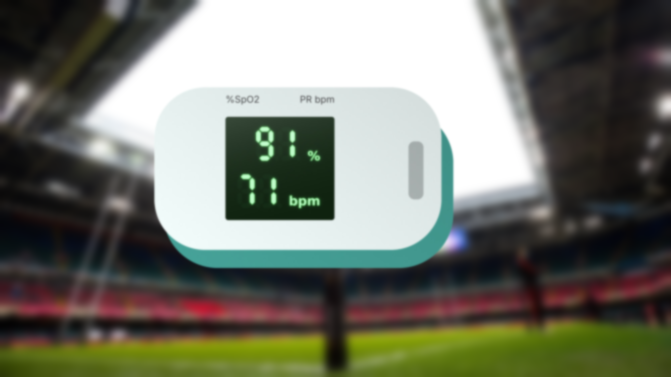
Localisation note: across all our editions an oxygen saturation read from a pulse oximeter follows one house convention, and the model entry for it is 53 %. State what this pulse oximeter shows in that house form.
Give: 91 %
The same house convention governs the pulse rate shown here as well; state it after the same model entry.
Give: 71 bpm
